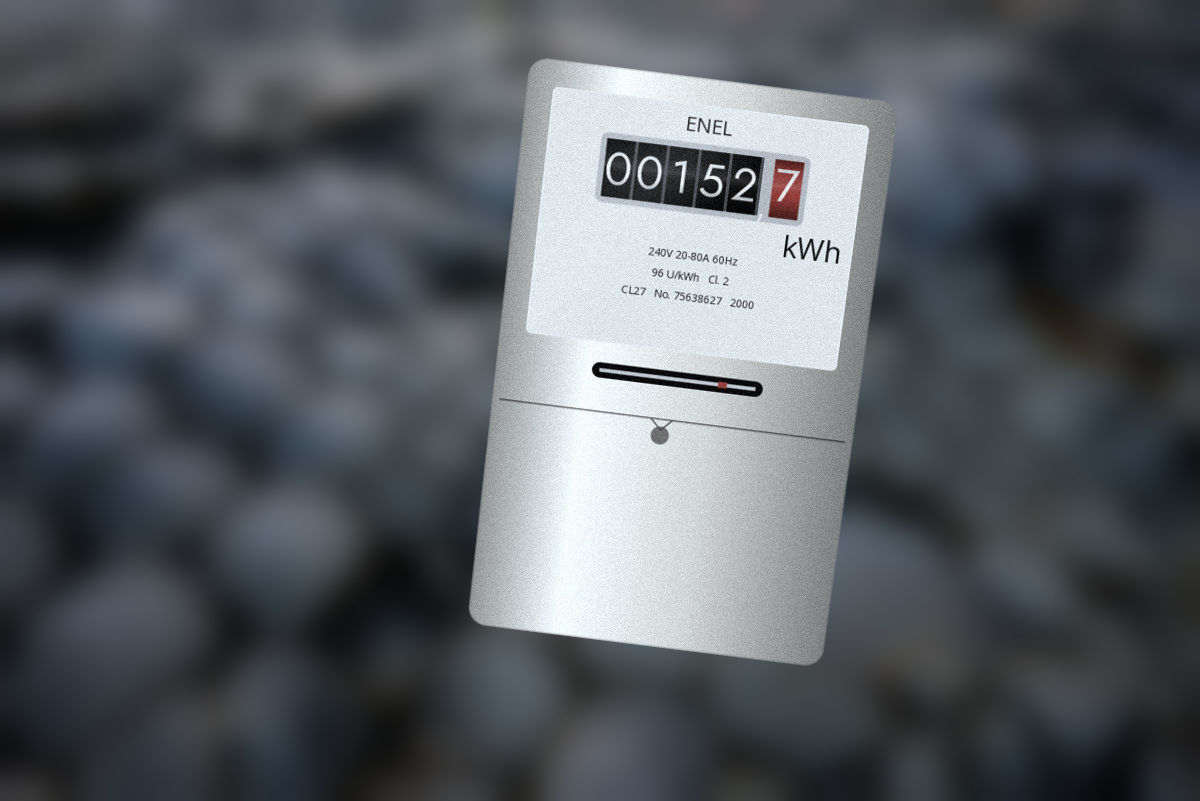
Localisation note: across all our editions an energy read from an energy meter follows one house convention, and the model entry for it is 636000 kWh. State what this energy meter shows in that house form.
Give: 152.7 kWh
